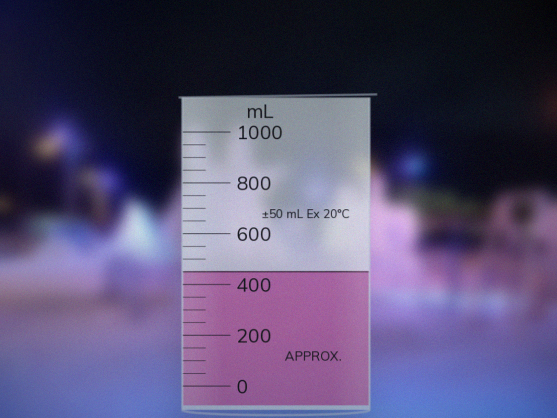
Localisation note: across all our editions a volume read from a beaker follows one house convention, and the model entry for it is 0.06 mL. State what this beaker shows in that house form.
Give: 450 mL
